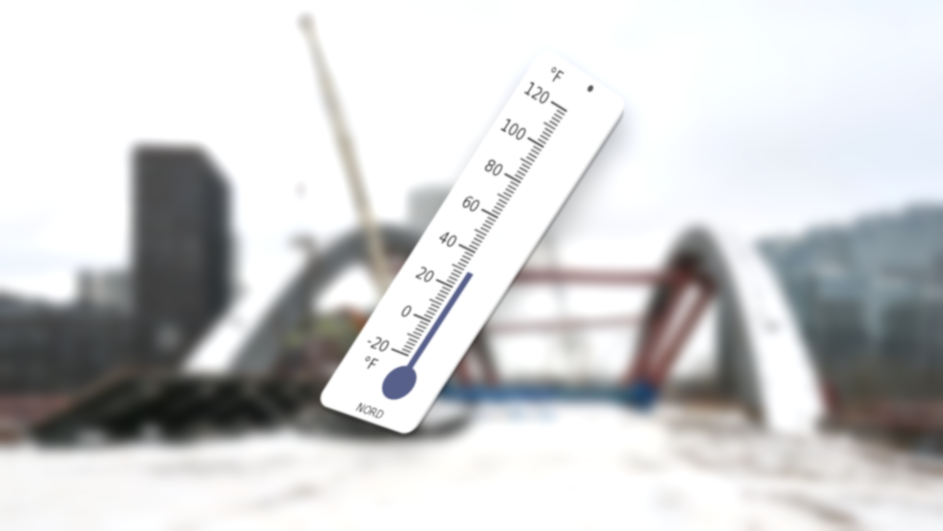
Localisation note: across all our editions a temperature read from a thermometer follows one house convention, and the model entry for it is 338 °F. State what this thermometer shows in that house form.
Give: 30 °F
